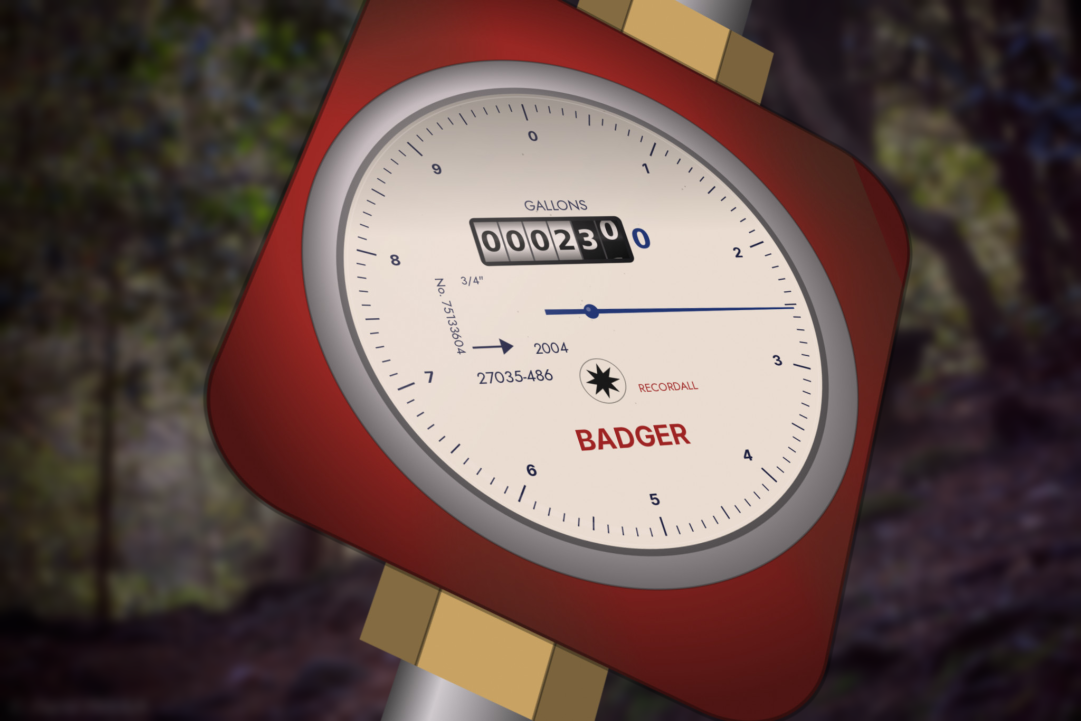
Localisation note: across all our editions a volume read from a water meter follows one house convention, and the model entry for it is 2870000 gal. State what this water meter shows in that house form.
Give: 2302.5 gal
